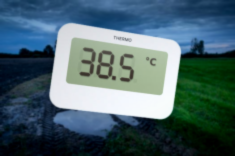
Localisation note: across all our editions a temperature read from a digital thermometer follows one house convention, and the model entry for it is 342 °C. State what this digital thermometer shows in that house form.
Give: 38.5 °C
